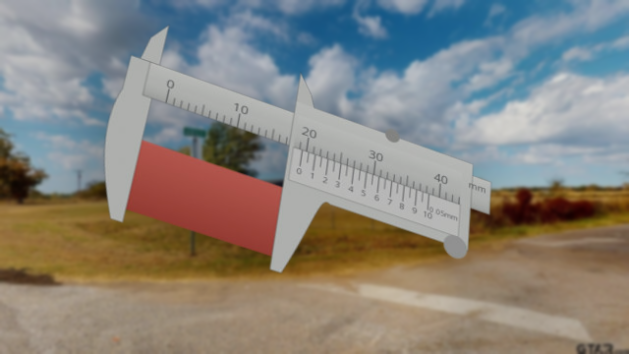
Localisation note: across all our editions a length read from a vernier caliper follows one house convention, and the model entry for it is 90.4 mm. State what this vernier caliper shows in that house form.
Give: 19.4 mm
